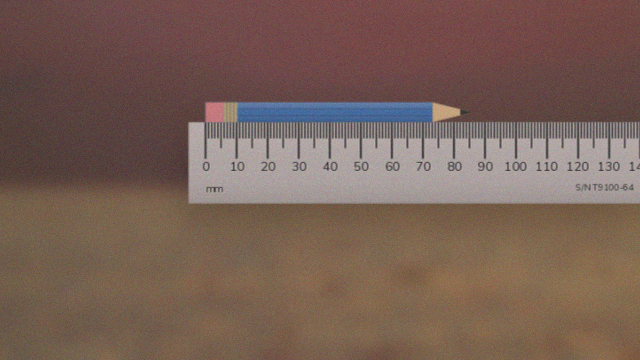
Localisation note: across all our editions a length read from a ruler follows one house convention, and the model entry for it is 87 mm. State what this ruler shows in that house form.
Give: 85 mm
